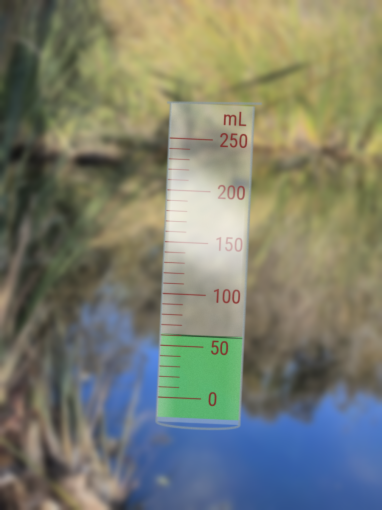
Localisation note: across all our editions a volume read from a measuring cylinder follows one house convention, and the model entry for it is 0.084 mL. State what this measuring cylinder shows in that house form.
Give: 60 mL
